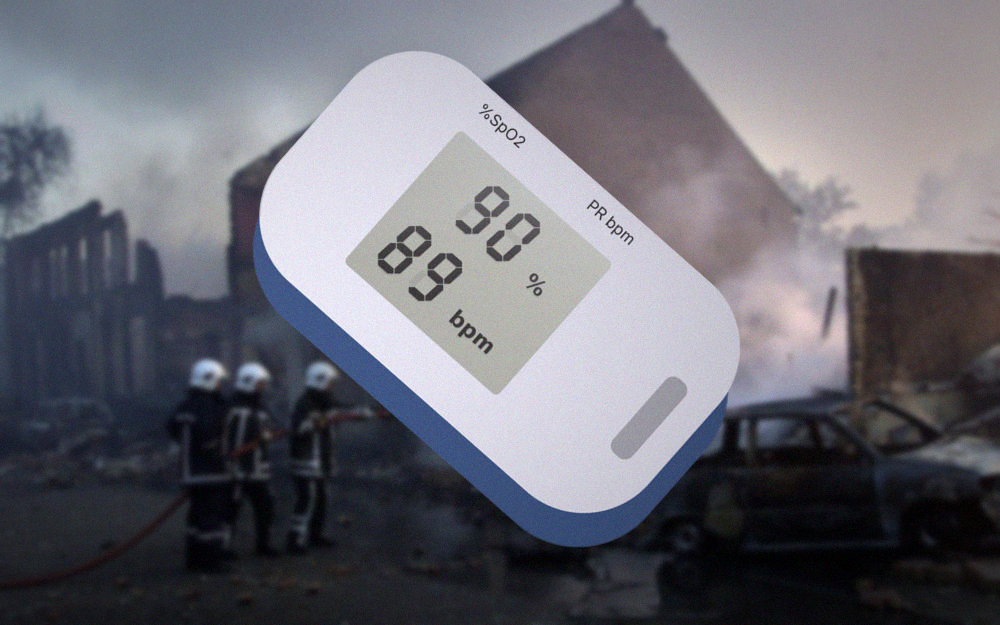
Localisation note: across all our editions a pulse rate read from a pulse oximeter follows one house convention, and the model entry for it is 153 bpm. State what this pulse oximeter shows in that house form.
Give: 89 bpm
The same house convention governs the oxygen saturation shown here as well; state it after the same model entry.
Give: 90 %
